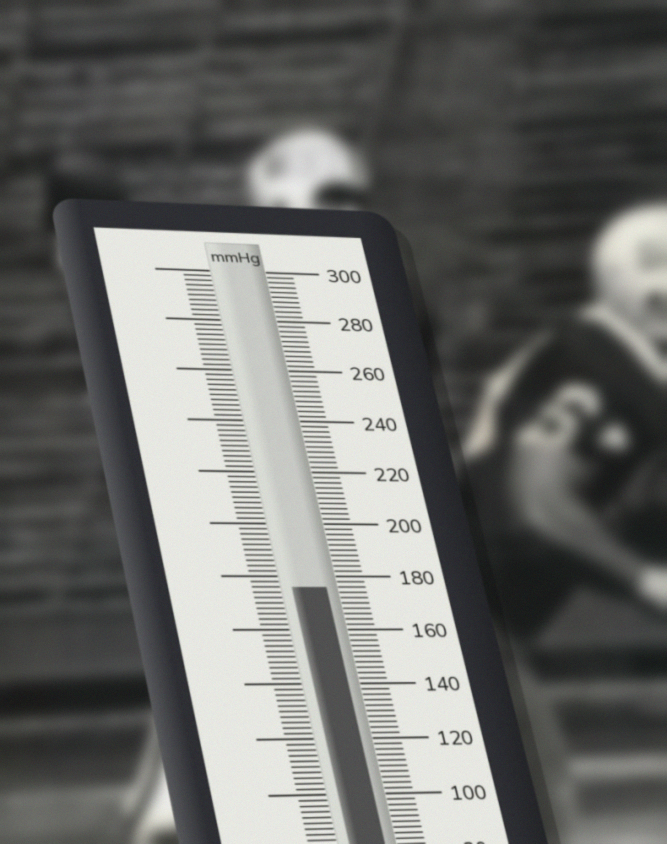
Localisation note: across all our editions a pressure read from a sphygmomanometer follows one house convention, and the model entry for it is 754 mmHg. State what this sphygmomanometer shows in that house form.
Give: 176 mmHg
